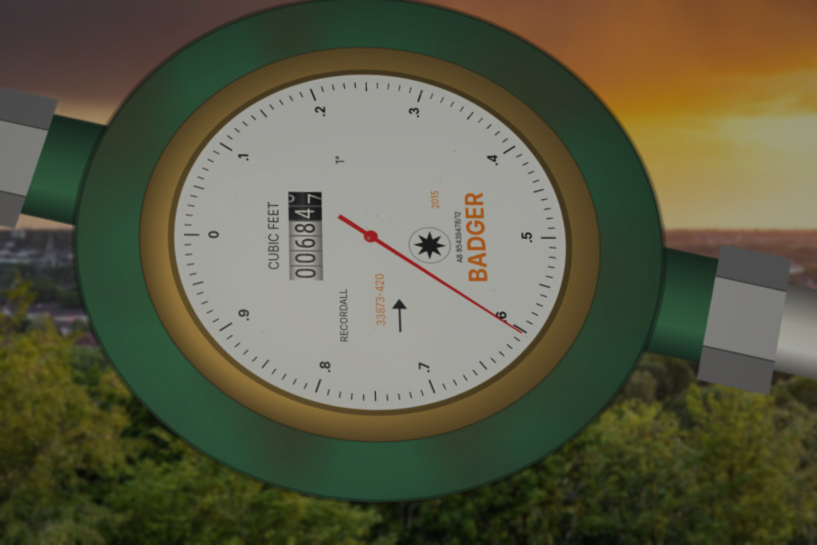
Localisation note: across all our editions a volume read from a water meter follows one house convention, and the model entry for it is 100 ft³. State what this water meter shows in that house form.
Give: 6846.60 ft³
